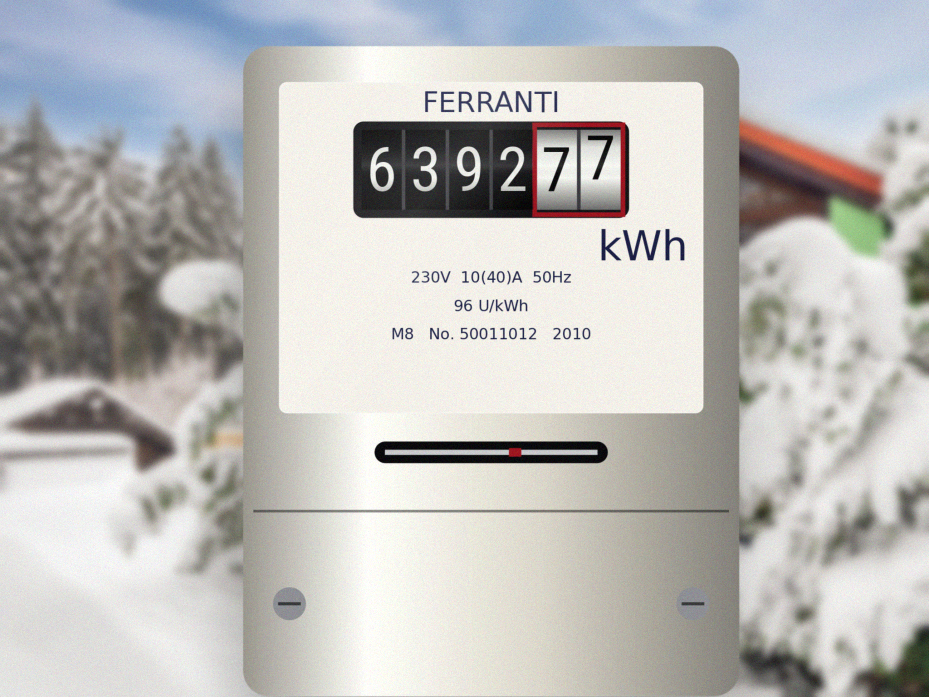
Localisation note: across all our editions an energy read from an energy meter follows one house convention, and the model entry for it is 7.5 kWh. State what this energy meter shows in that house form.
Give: 6392.77 kWh
